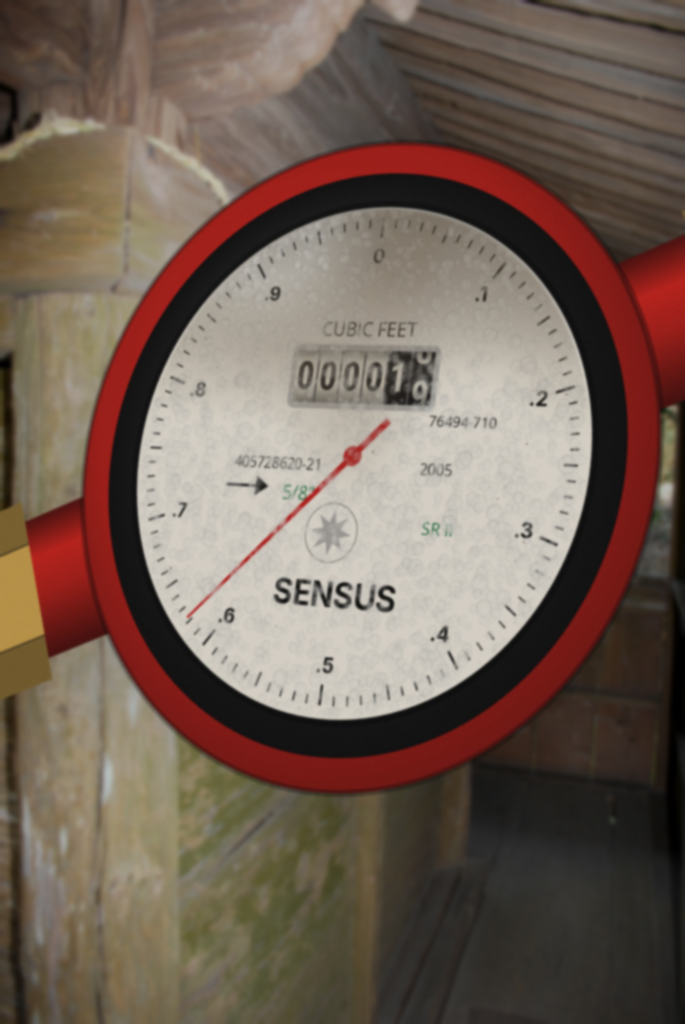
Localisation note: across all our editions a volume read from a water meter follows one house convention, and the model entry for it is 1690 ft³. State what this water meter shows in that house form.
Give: 18.62 ft³
